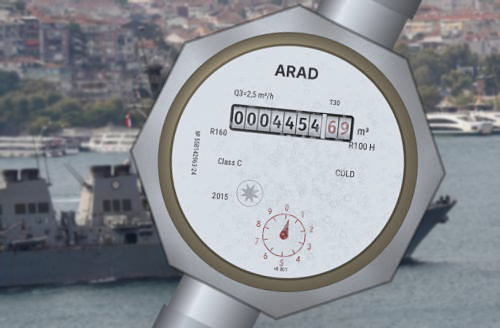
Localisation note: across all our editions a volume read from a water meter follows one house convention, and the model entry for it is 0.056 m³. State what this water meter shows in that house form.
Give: 4454.690 m³
